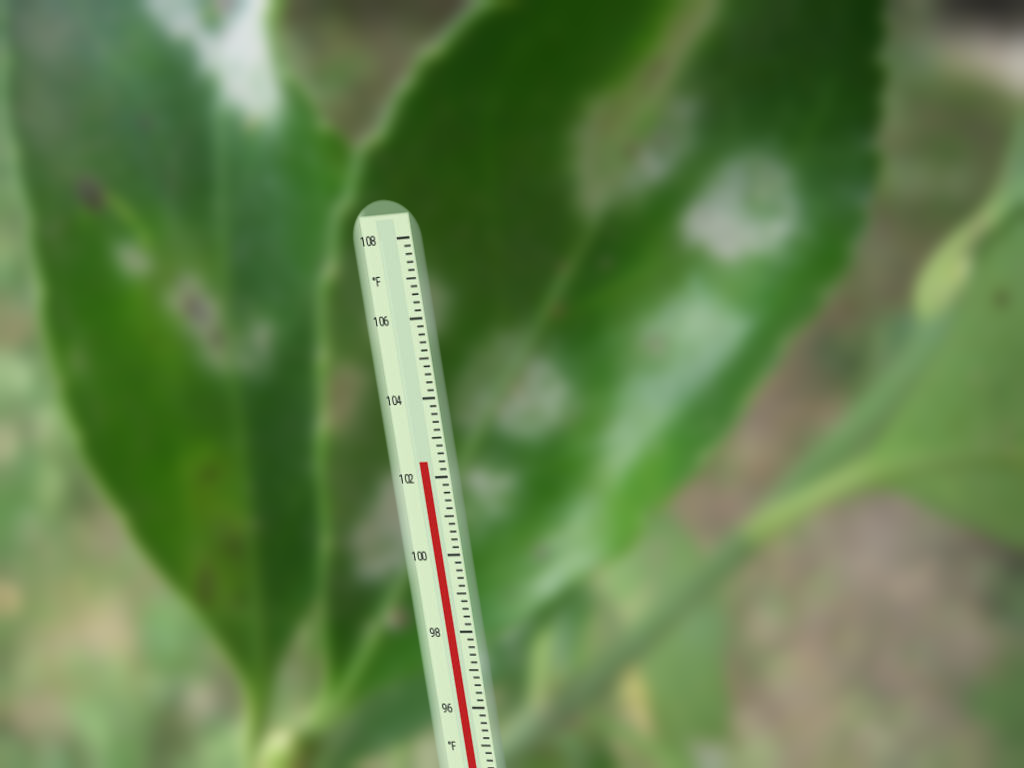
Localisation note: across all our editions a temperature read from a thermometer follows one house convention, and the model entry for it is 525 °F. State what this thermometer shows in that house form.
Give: 102.4 °F
